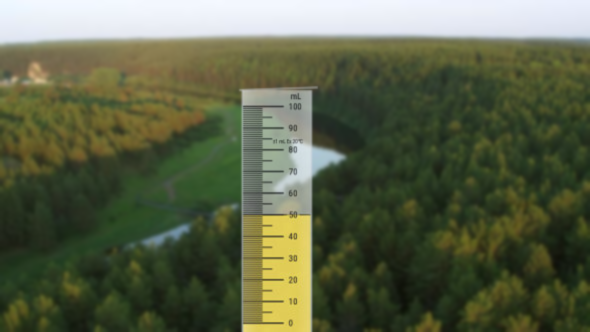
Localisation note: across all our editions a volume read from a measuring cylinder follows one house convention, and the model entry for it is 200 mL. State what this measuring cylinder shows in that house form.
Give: 50 mL
